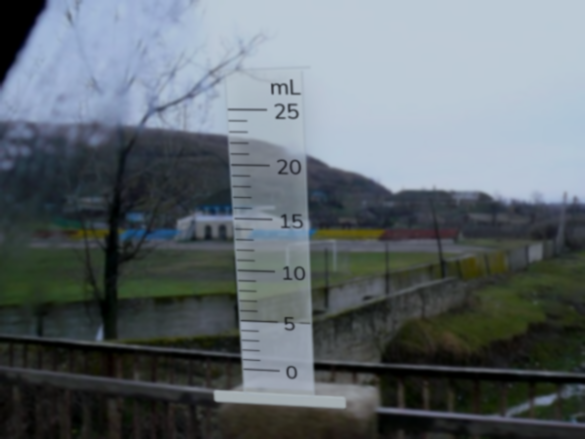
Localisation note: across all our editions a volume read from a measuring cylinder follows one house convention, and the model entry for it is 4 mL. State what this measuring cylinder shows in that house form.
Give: 5 mL
